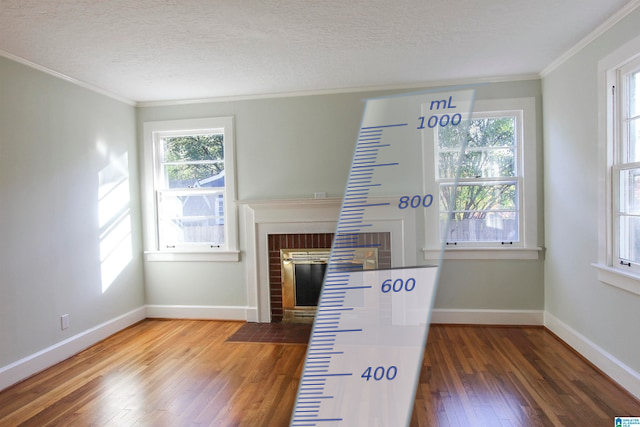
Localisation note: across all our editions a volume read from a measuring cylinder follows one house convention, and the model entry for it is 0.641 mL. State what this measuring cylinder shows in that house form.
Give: 640 mL
